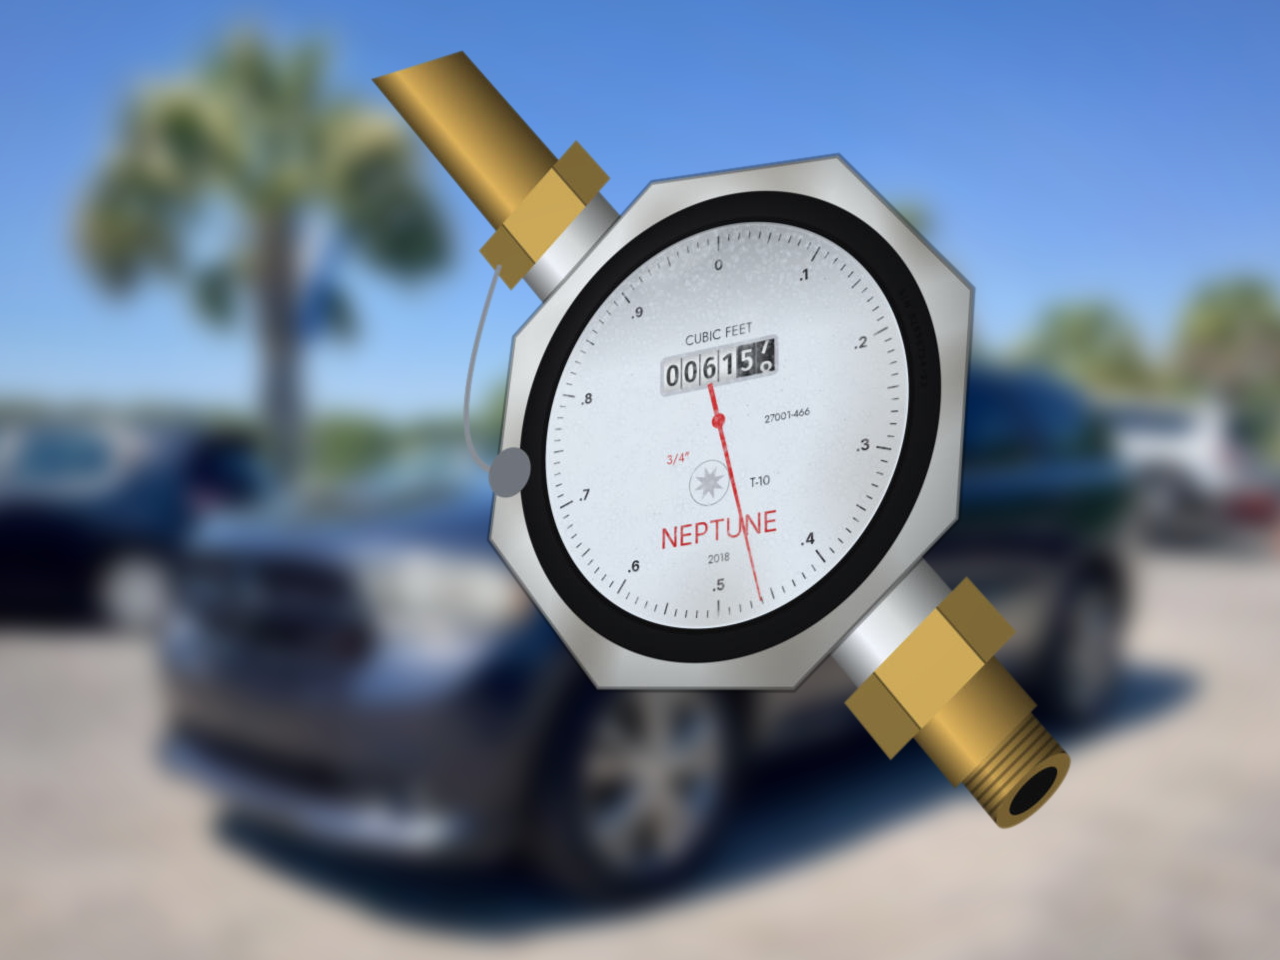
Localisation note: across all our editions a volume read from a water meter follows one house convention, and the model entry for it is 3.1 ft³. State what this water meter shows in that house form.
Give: 6157.46 ft³
